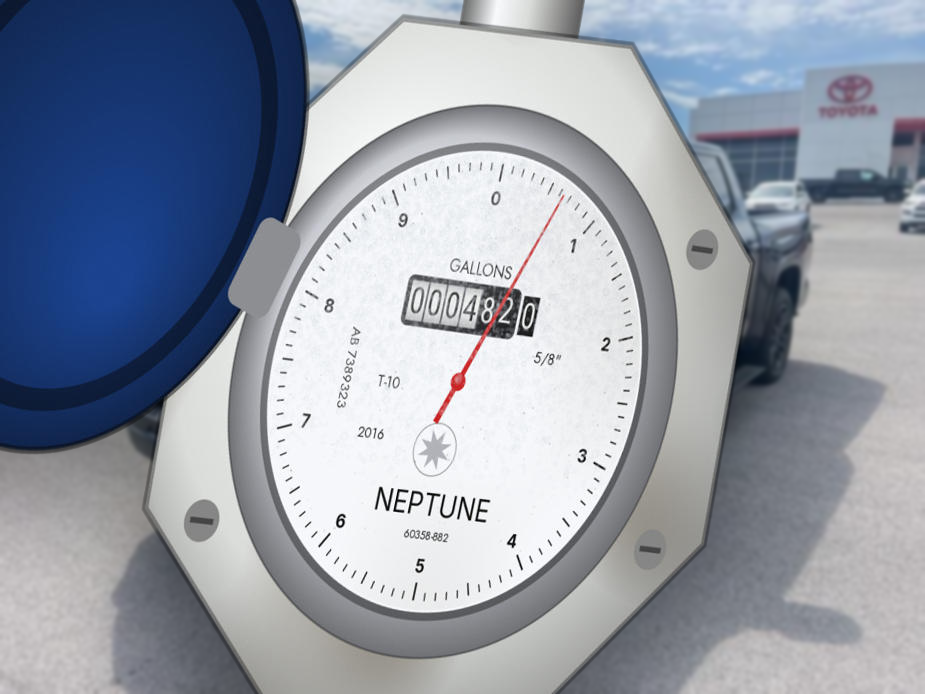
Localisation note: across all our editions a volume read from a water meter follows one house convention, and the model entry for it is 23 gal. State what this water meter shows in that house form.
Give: 4820.6 gal
